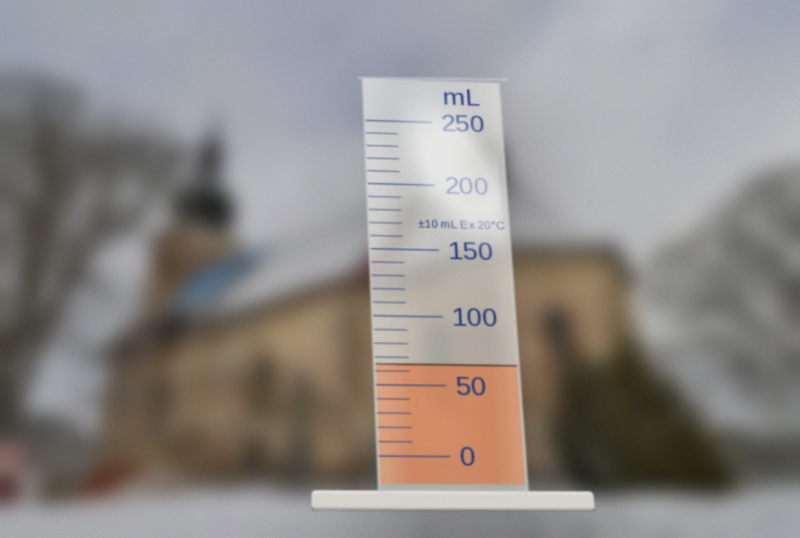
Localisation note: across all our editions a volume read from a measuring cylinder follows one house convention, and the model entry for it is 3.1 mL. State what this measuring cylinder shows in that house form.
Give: 65 mL
